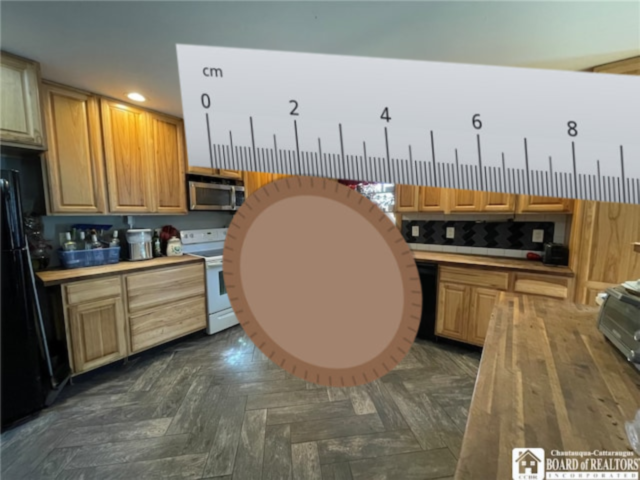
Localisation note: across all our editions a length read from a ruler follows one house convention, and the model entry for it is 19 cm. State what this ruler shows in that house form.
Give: 4.5 cm
